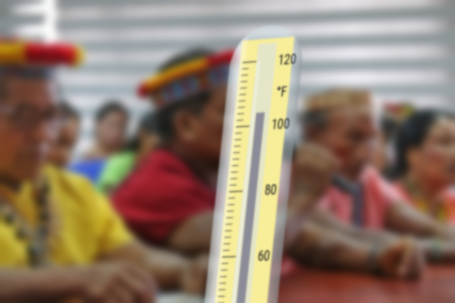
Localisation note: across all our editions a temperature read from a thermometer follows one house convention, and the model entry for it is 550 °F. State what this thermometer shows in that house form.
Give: 104 °F
